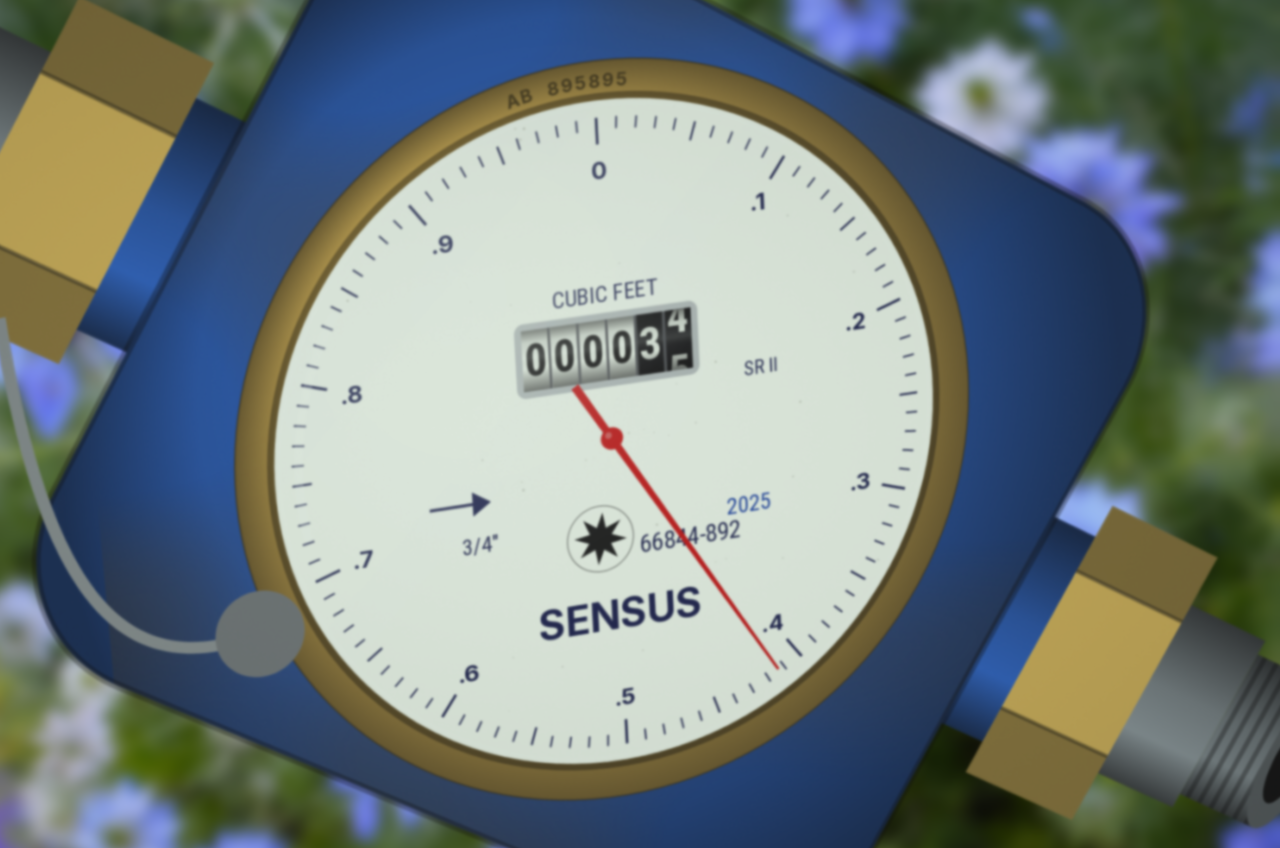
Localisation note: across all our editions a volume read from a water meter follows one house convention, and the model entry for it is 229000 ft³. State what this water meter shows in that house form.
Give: 34.41 ft³
